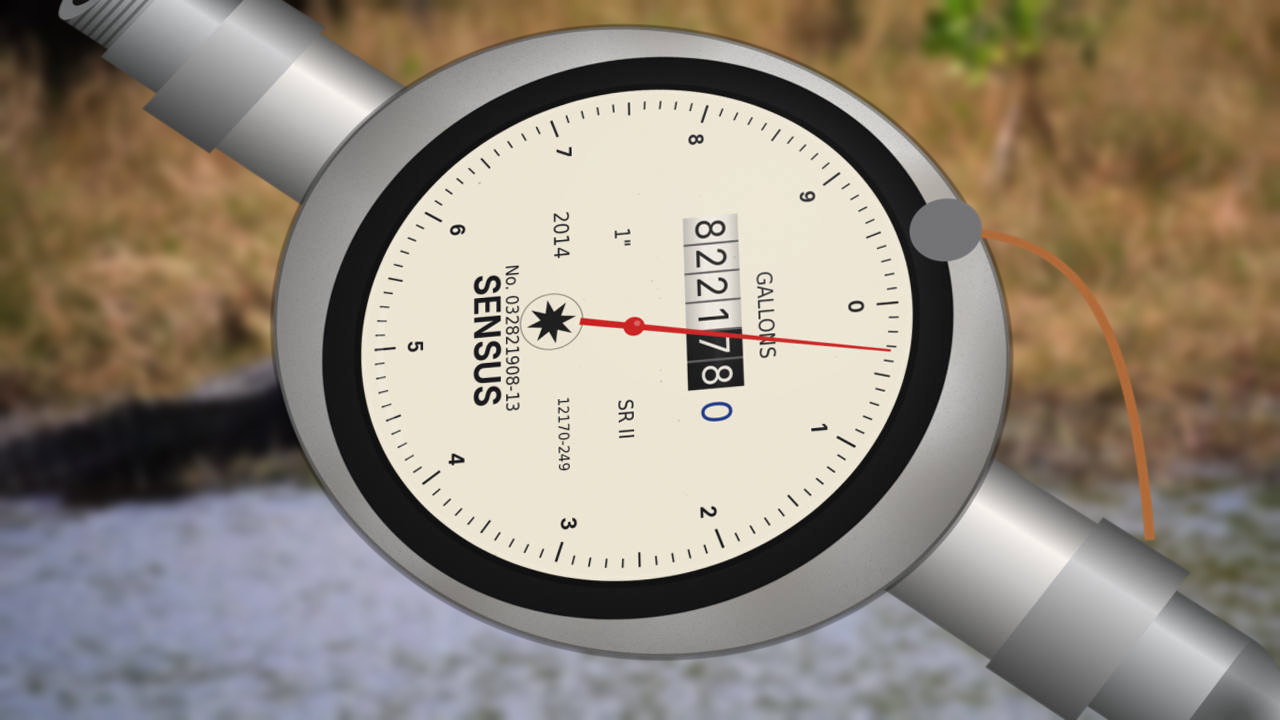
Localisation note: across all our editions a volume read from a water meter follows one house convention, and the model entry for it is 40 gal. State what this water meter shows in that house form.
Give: 8221780.3 gal
